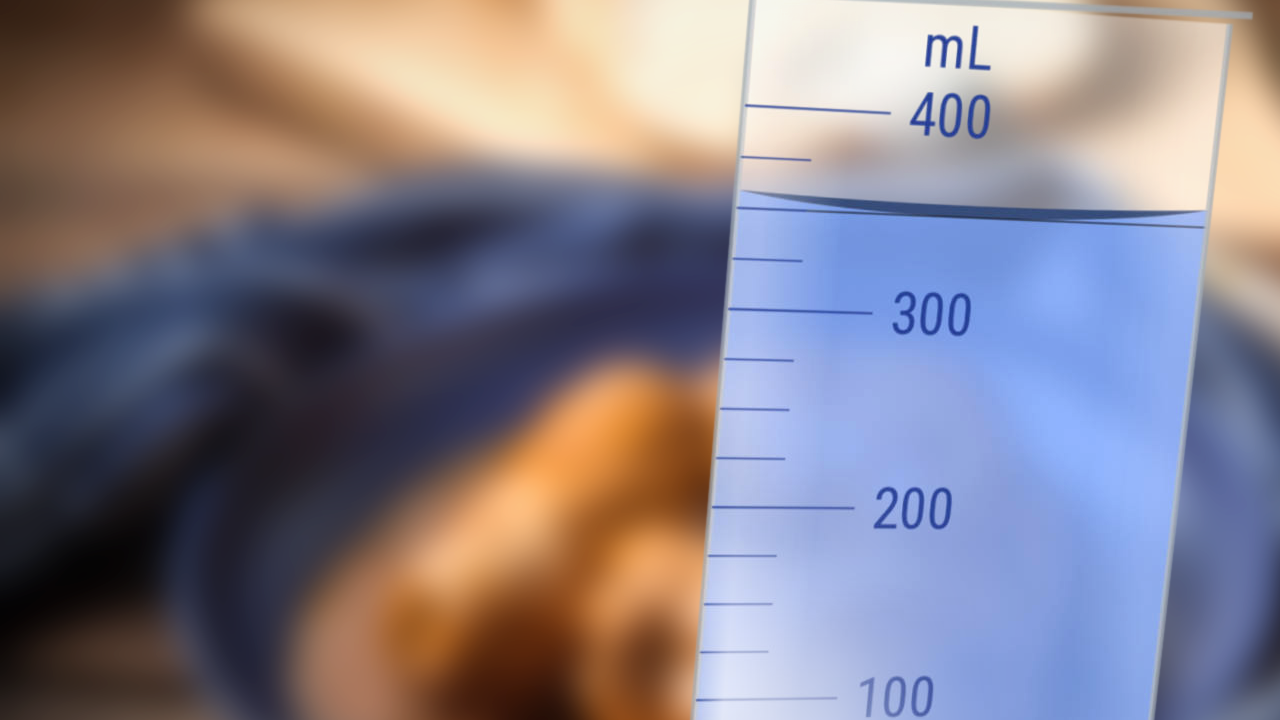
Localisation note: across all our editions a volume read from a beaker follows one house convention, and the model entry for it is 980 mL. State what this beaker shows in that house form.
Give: 350 mL
